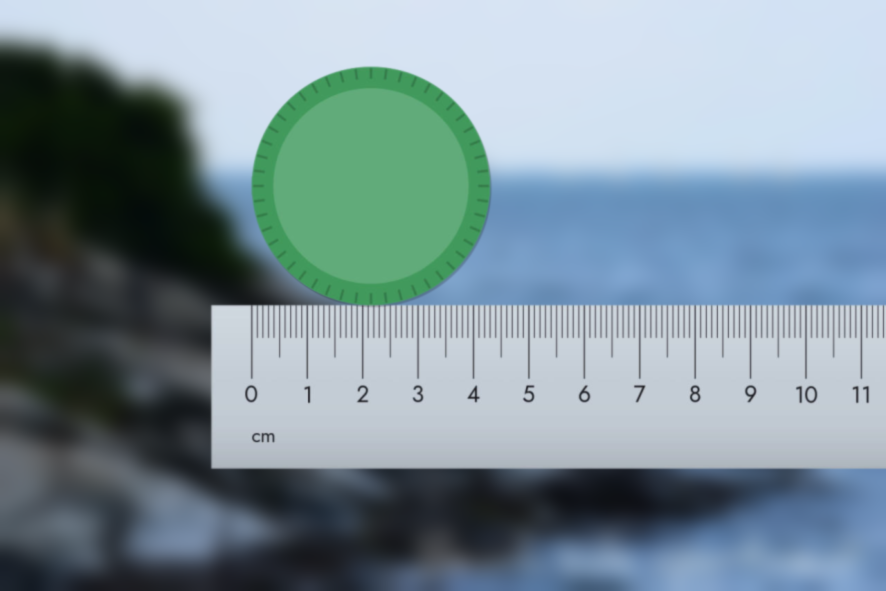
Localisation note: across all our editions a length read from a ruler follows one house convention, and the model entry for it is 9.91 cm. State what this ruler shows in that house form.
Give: 4.3 cm
